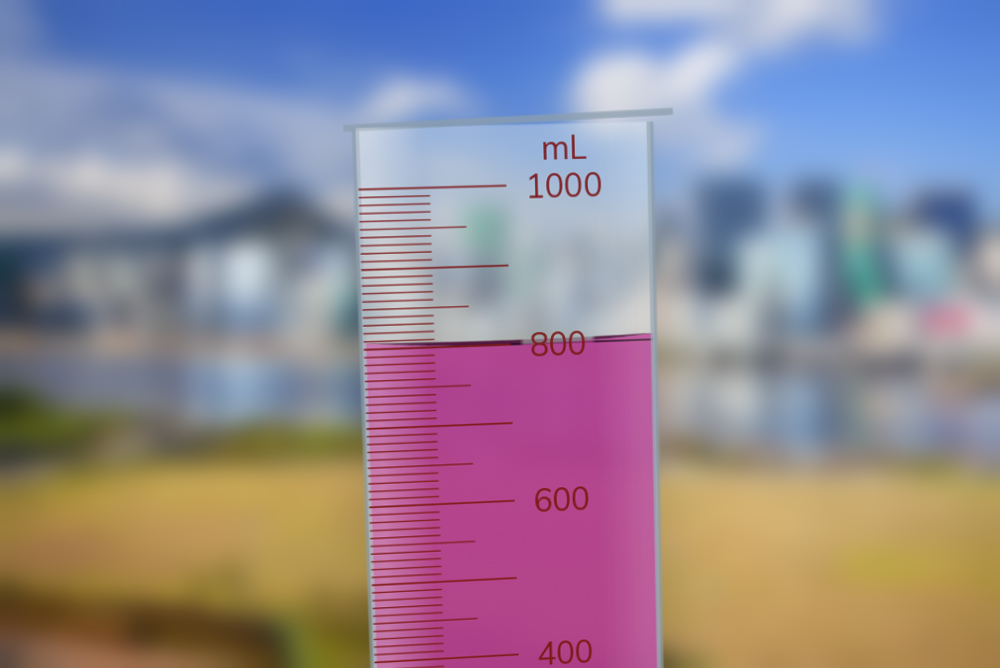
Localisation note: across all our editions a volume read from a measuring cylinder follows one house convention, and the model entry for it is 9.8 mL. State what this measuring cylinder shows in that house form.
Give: 800 mL
